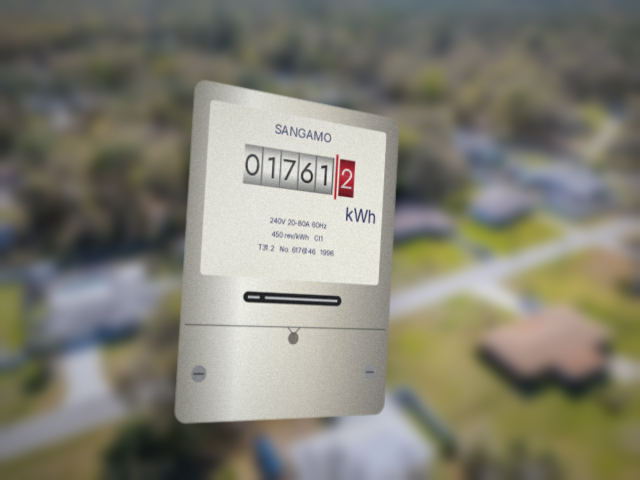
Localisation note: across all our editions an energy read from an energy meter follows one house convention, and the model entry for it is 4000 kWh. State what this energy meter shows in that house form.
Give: 1761.2 kWh
